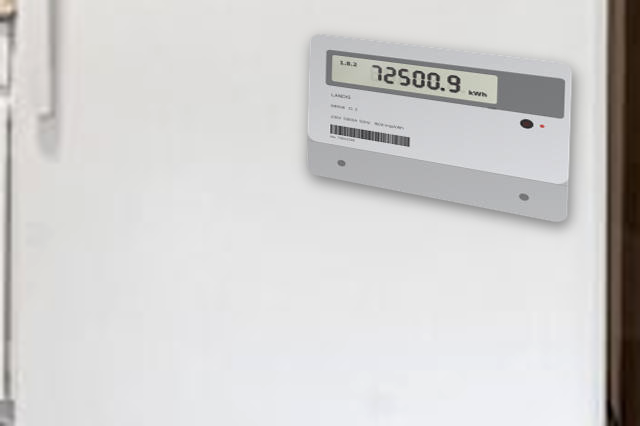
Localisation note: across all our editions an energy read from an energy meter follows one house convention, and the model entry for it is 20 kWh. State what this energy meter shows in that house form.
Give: 72500.9 kWh
